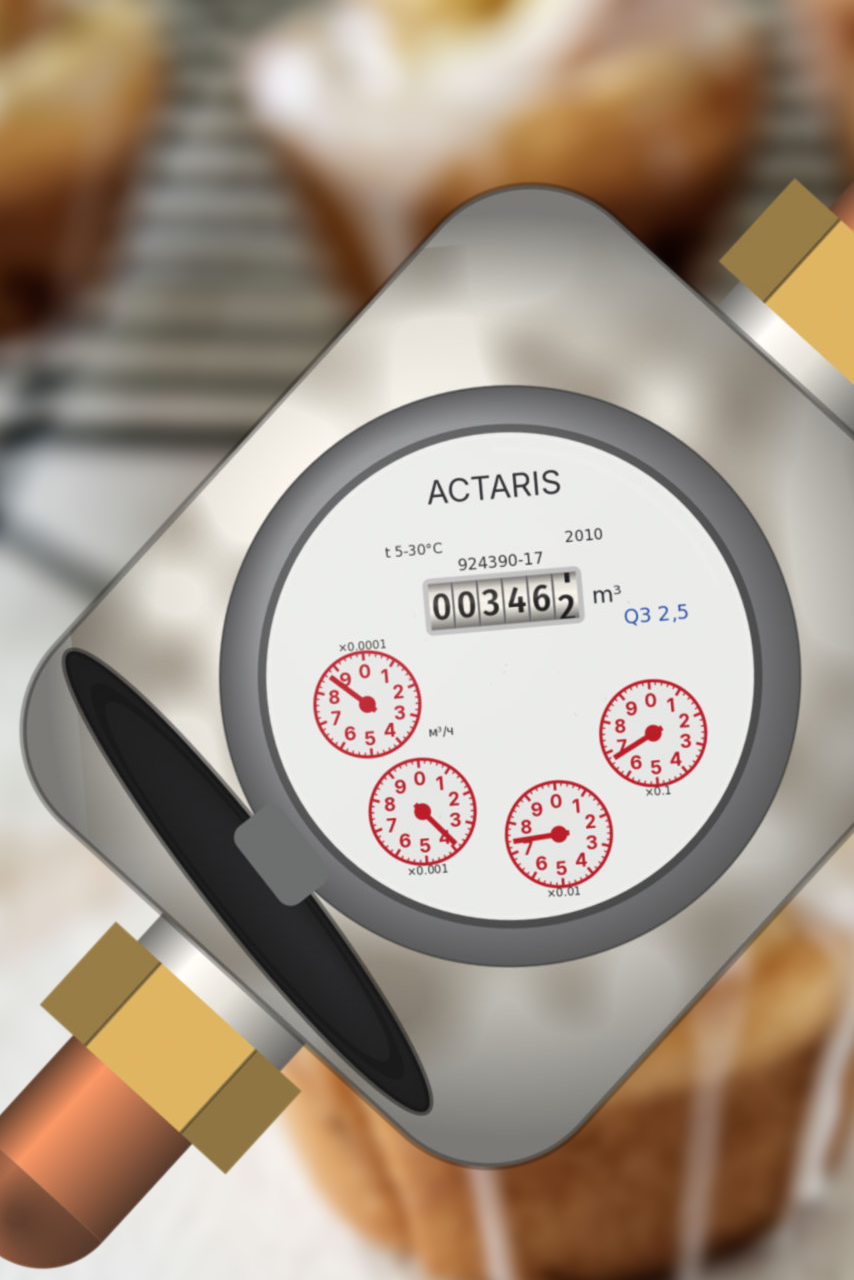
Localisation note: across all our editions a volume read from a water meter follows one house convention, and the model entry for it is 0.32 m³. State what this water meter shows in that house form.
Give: 3461.6738 m³
